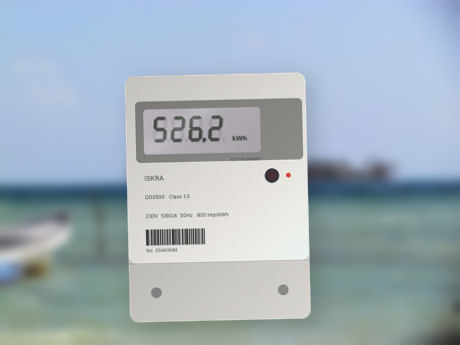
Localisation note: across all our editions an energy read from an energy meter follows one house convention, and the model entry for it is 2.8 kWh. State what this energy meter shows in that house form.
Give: 526.2 kWh
